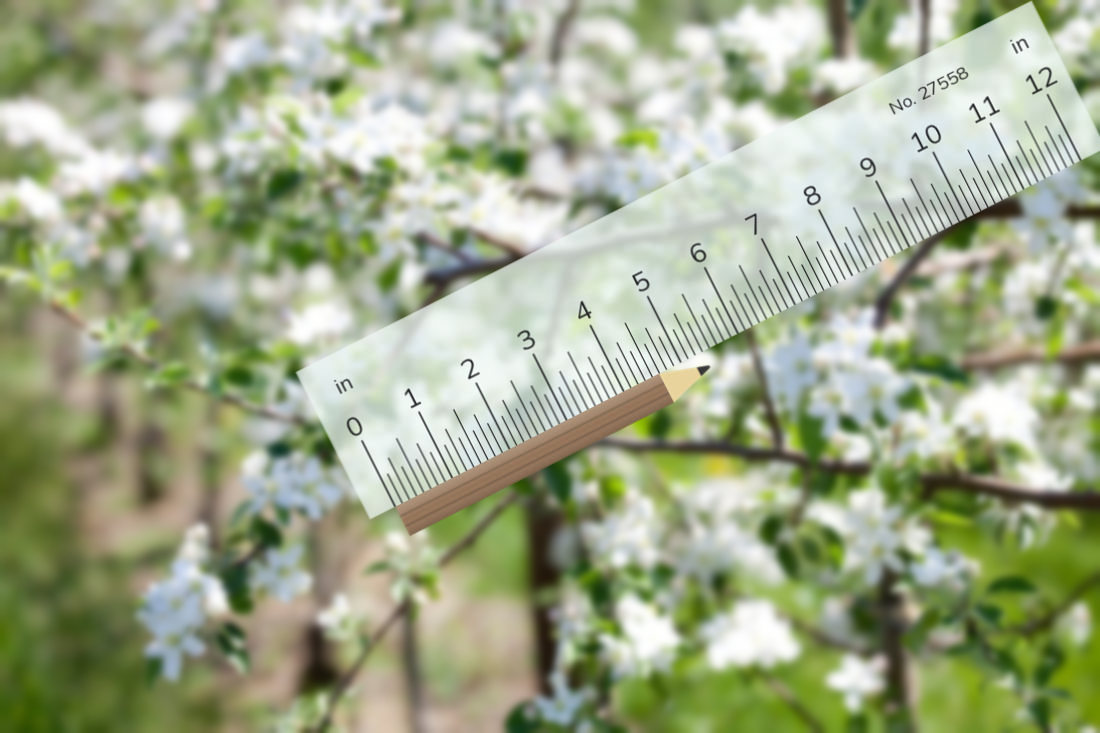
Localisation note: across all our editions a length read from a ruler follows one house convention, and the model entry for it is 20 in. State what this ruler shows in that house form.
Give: 5.375 in
